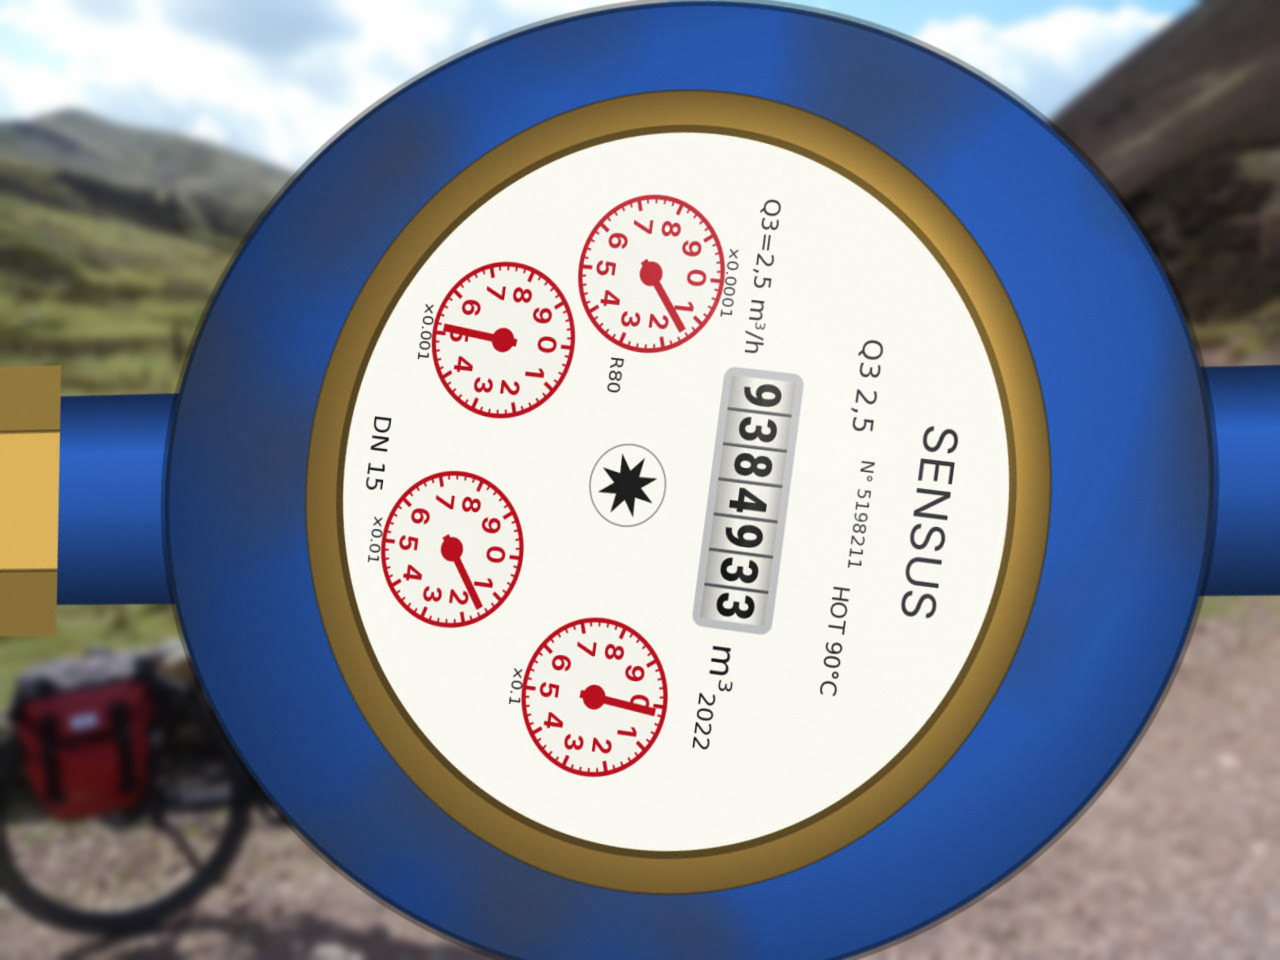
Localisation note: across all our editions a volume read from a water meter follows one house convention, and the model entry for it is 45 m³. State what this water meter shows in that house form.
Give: 9384933.0151 m³
